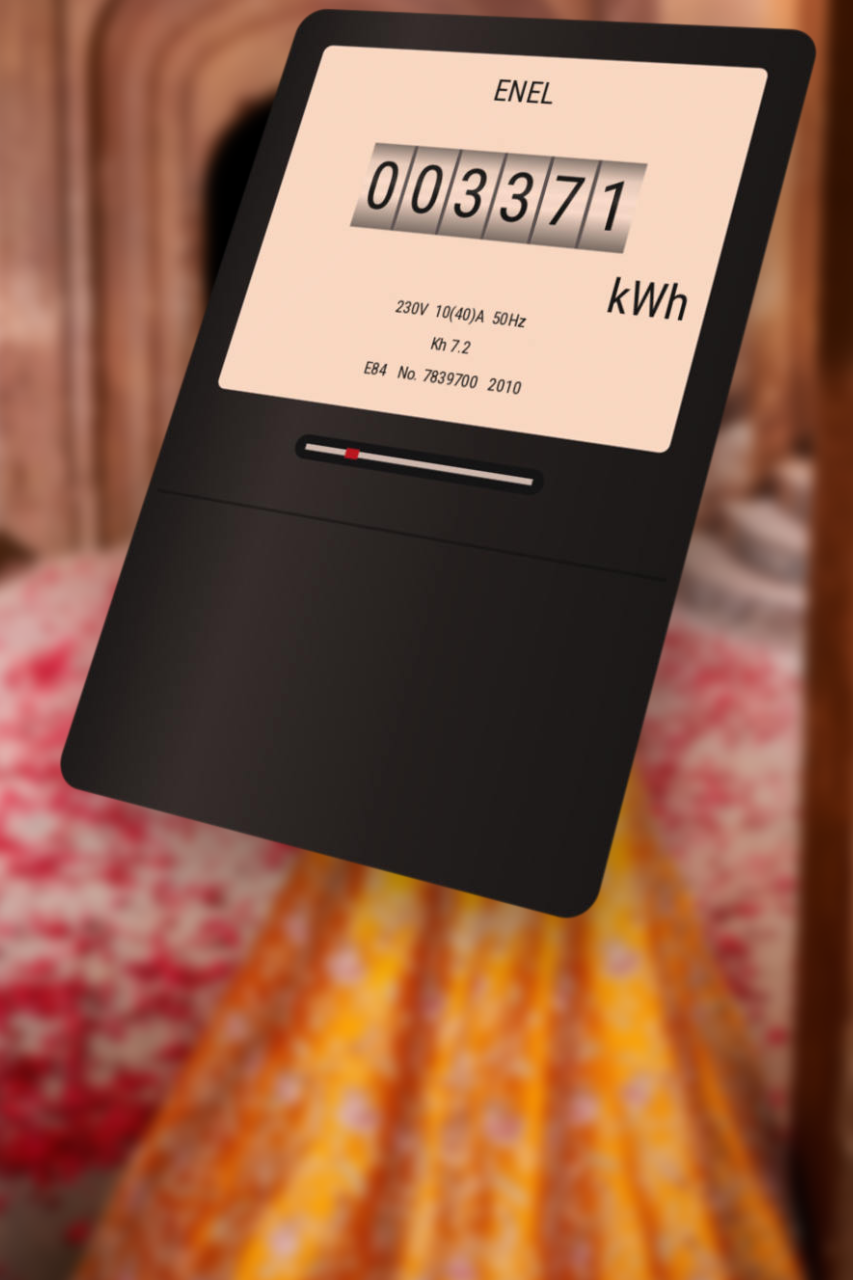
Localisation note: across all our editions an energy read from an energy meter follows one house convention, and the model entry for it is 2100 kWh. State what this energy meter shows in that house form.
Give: 3371 kWh
